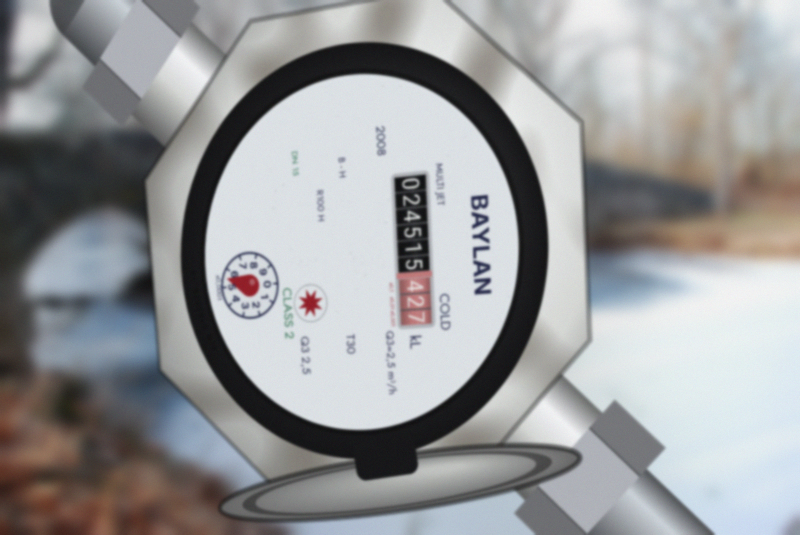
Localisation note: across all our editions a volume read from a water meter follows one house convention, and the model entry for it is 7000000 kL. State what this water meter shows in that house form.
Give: 24515.4275 kL
